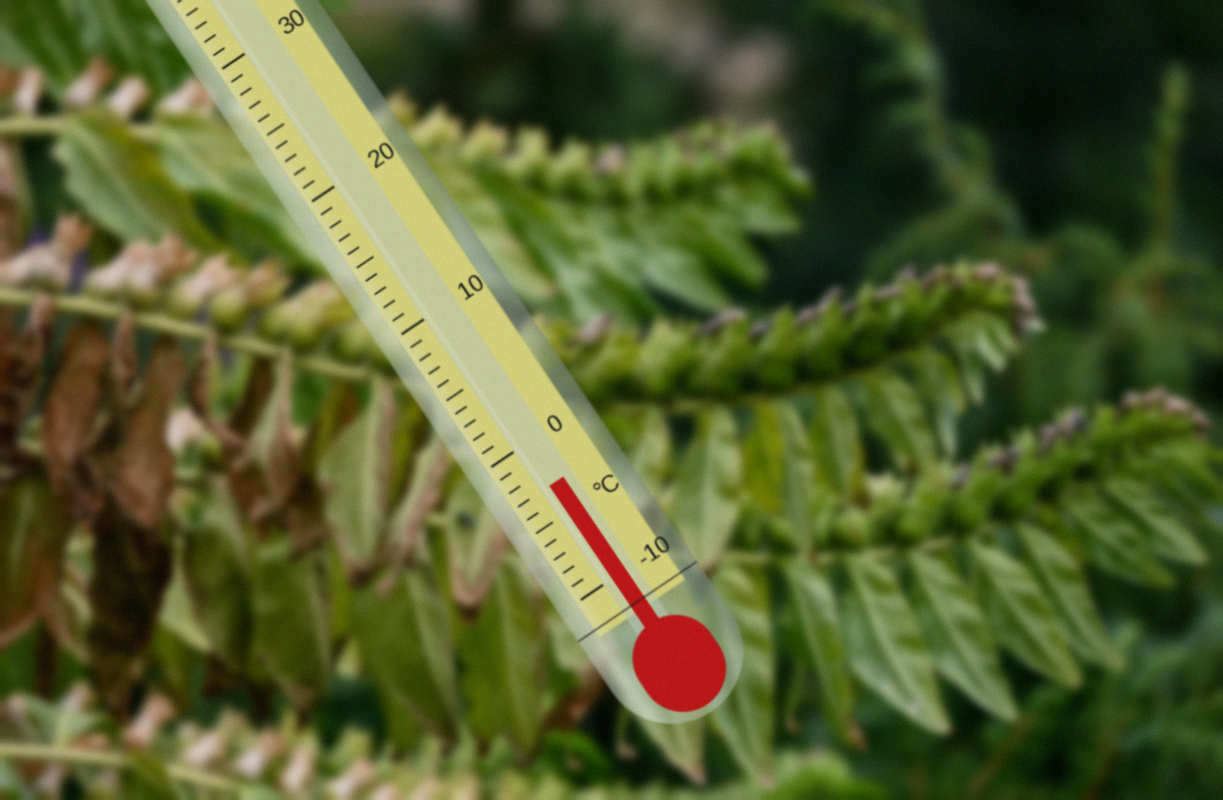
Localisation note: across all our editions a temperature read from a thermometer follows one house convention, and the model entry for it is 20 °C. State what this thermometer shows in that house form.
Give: -3 °C
